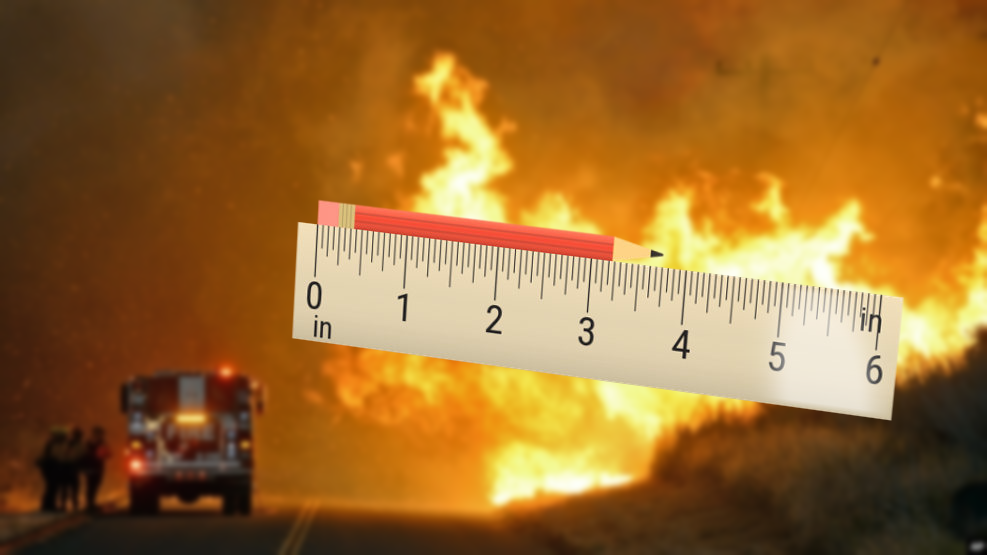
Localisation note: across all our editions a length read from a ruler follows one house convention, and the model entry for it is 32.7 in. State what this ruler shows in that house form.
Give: 3.75 in
